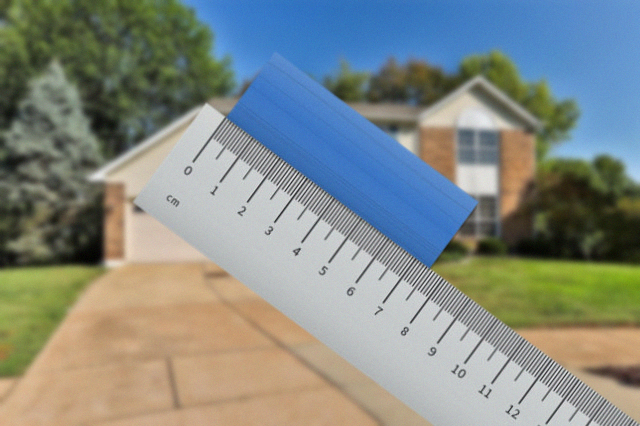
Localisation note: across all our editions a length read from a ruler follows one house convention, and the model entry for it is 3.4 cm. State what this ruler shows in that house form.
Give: 7.5 cm
